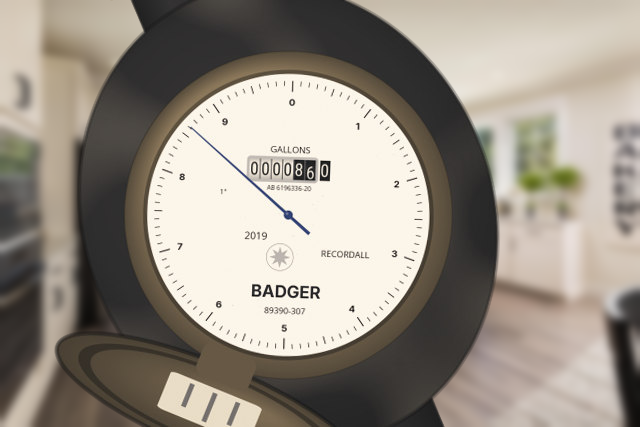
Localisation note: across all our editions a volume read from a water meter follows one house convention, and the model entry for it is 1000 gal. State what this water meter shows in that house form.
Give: 858.6 gal
